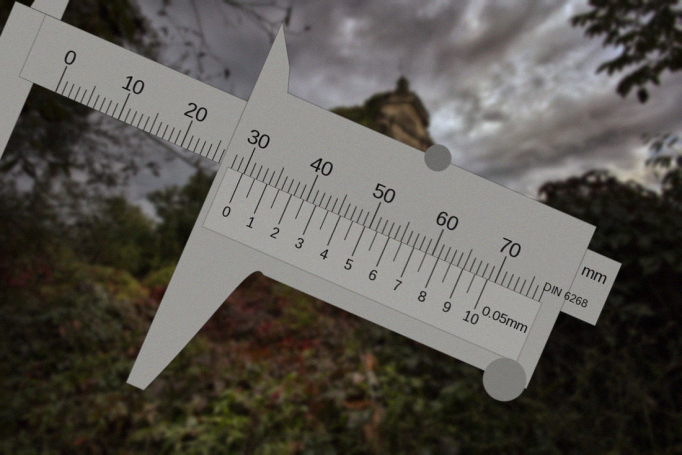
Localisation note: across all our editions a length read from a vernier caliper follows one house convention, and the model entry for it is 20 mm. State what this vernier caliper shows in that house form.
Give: 29.8 mm
